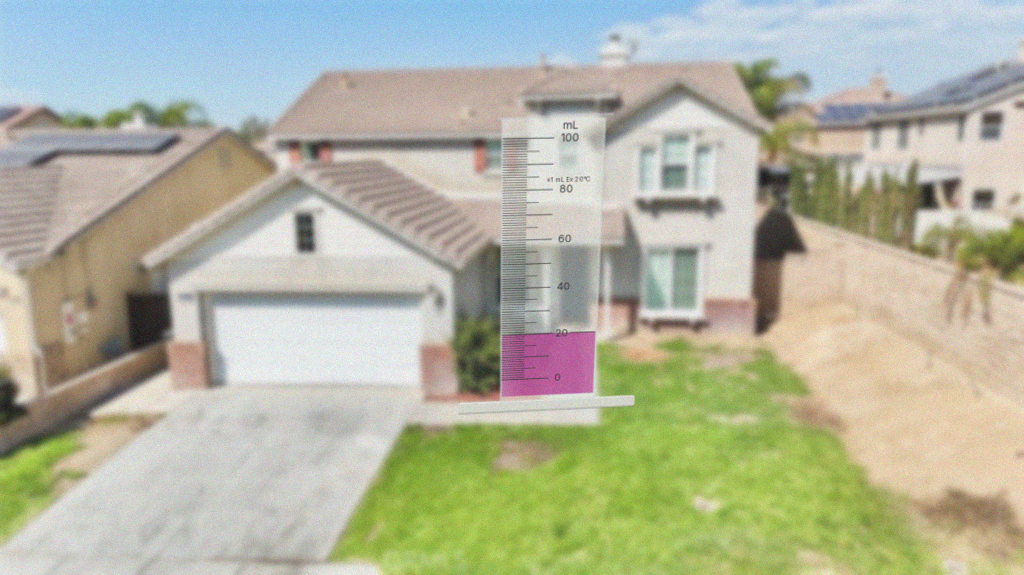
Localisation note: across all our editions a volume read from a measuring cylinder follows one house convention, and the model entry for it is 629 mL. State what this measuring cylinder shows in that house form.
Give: 20 mL
